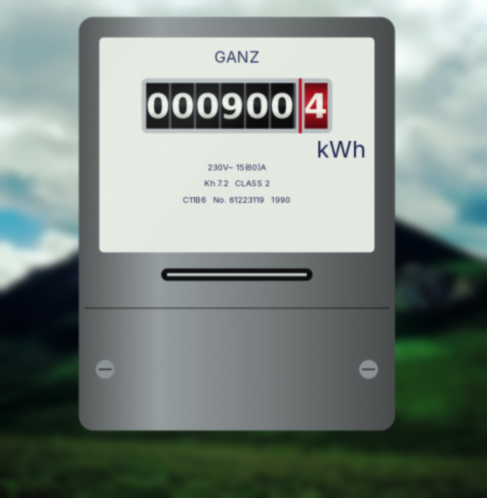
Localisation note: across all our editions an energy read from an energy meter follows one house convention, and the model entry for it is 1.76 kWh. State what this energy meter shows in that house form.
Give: 900.4 kWh
